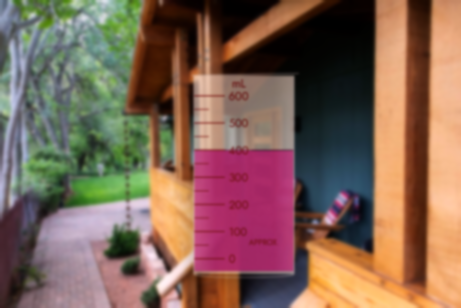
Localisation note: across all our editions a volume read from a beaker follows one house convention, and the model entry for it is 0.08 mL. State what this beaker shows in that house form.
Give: 400 mL
